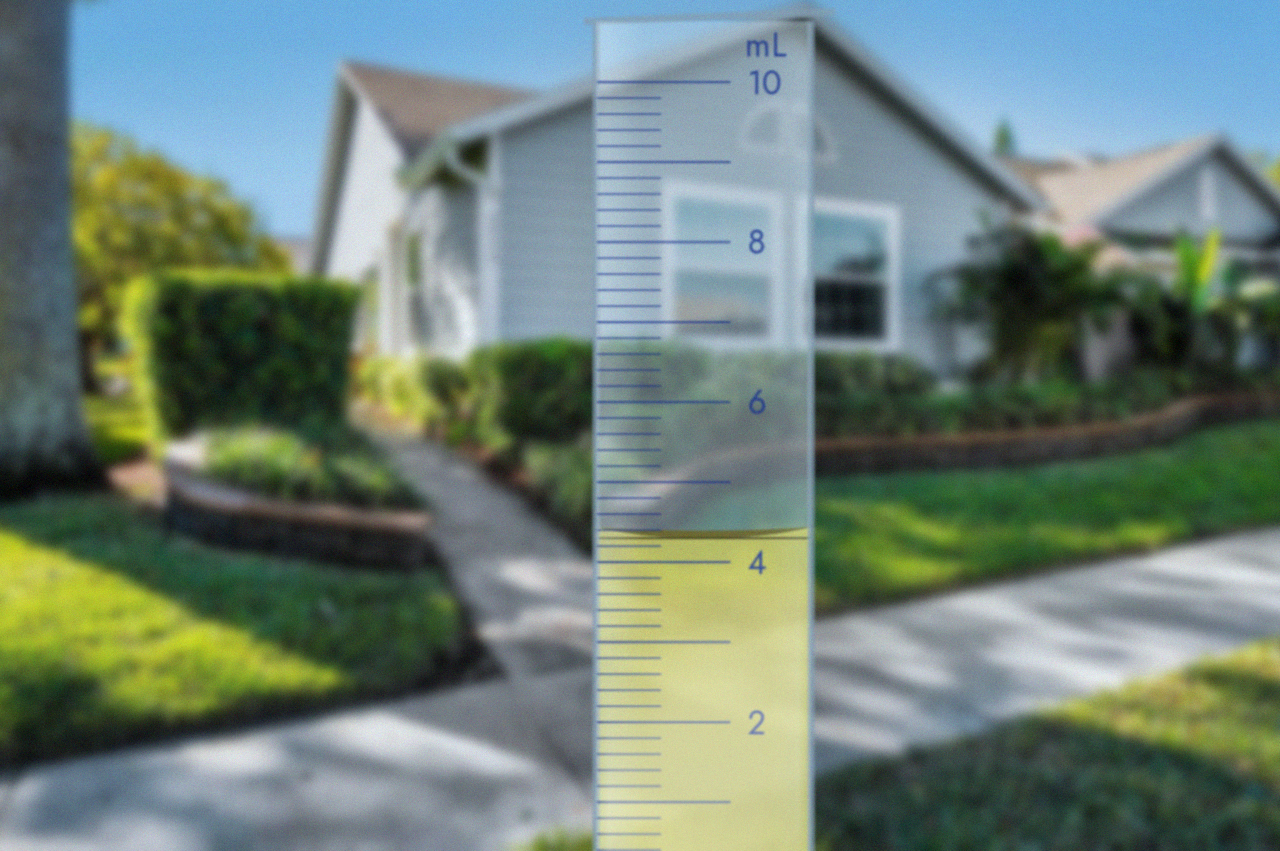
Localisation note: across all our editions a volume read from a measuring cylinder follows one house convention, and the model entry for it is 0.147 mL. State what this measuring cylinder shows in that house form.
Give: 4.3 mL
